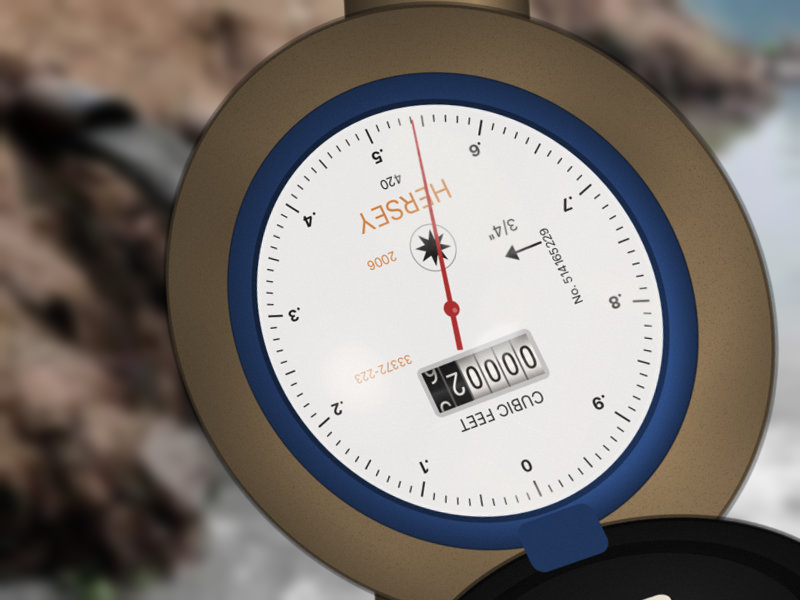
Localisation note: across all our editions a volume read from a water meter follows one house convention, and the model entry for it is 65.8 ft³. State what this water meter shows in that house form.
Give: 25.54 ft³
